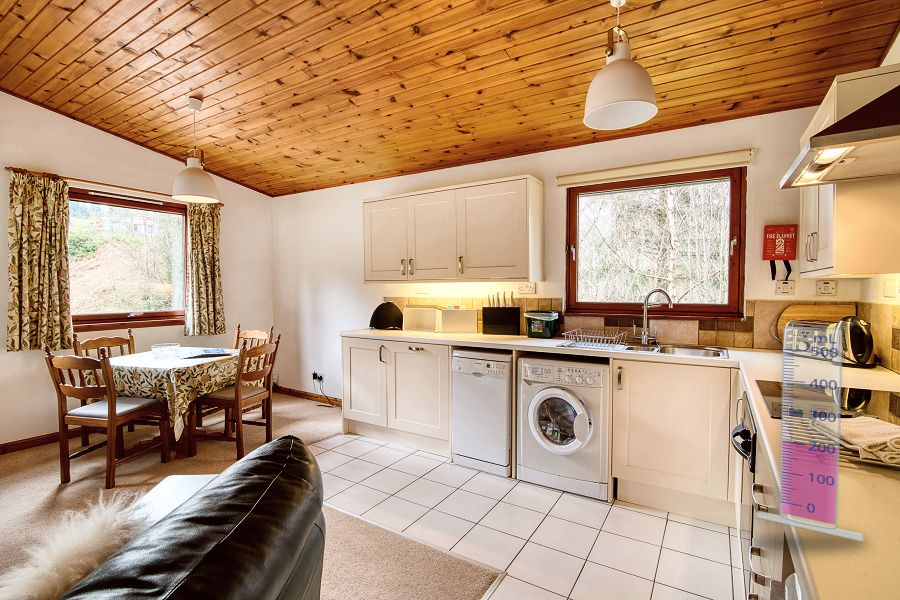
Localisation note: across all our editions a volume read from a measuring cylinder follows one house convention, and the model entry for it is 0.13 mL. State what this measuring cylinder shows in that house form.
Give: 200 mL
